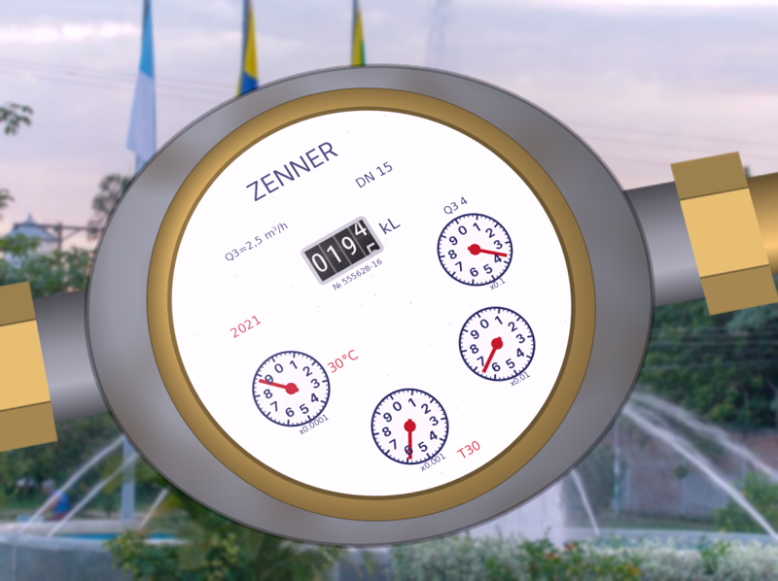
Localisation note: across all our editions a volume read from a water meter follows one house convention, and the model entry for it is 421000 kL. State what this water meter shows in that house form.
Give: 194.3658 kL
